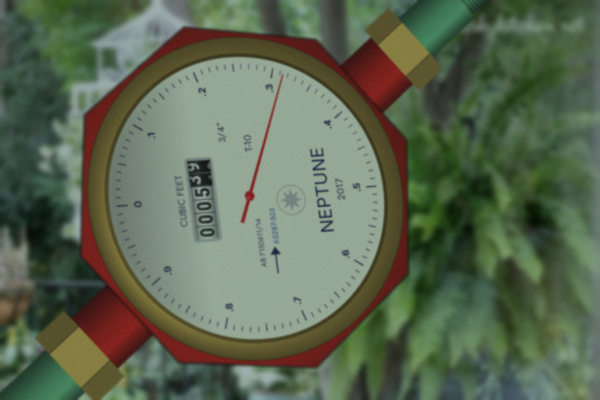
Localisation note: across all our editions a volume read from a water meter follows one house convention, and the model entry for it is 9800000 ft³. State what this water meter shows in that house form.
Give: 539.31 ft³
